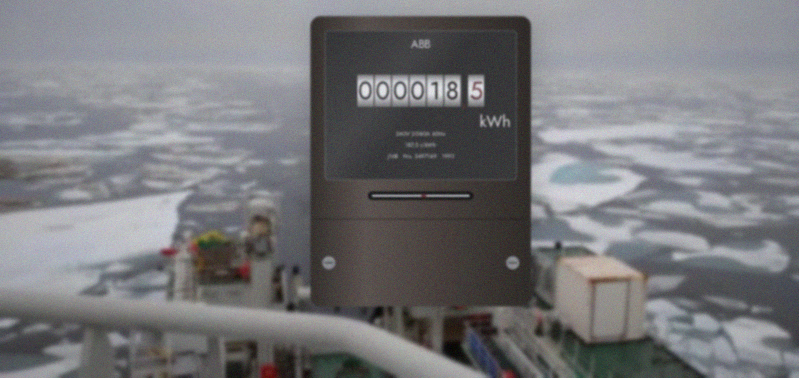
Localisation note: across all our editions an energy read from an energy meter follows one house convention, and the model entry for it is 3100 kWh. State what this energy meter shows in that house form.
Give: 18.5 kWh
